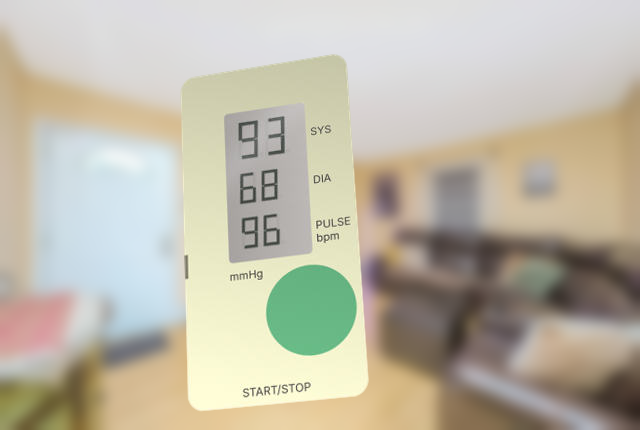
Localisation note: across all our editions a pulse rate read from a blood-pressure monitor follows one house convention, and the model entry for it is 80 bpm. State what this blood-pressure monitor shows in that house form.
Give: 96 bpm
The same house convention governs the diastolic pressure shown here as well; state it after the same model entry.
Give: 68 mmHg
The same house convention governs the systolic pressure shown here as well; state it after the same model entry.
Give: 93 mmHg
